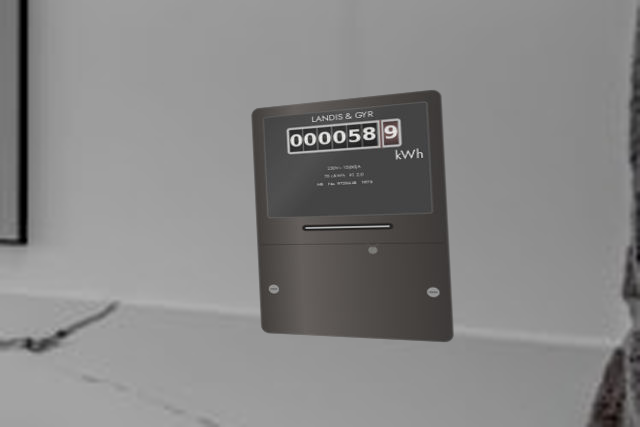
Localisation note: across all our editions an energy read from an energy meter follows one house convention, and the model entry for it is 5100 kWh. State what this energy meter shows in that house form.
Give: 58.9 kWh
